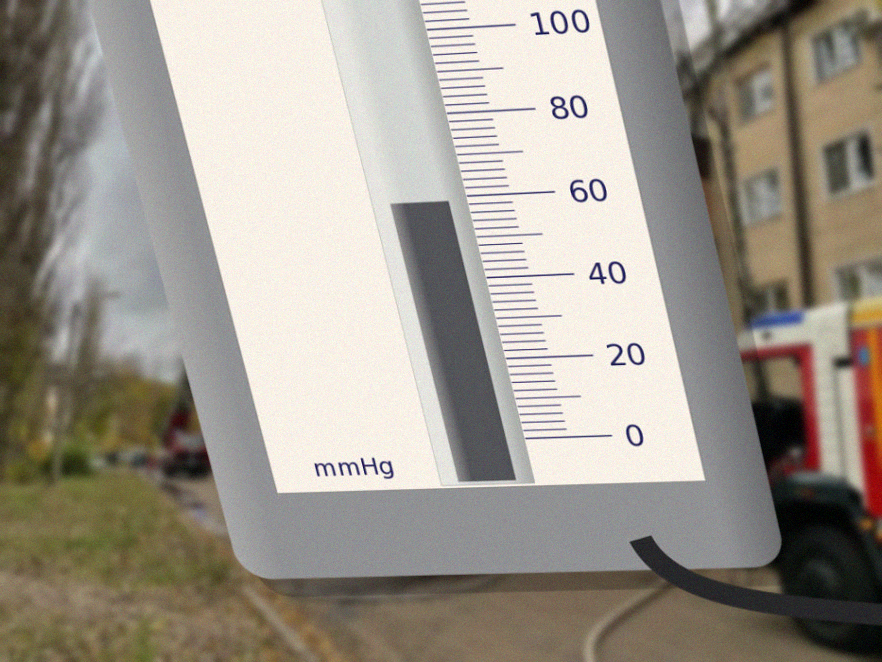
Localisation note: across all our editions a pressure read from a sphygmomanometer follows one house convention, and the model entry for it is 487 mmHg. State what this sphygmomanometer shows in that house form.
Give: 59 mmHg
